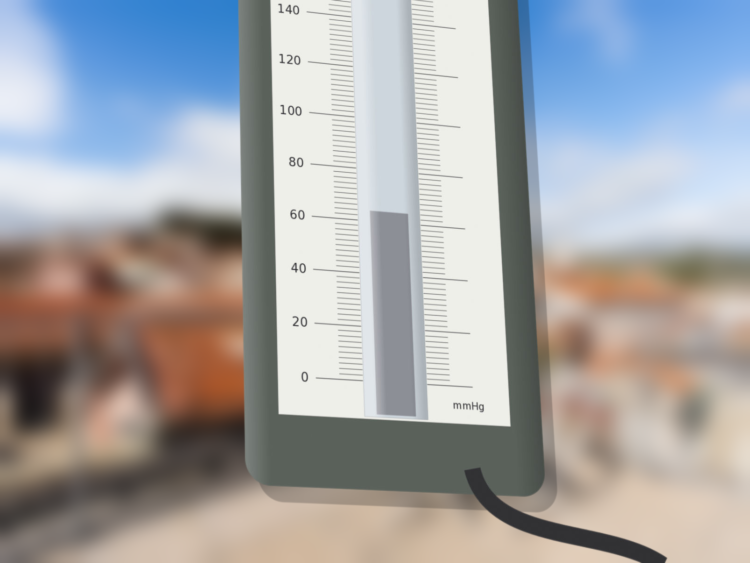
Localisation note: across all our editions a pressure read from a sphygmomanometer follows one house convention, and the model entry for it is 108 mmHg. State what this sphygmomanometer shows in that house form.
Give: 64 mmHg
